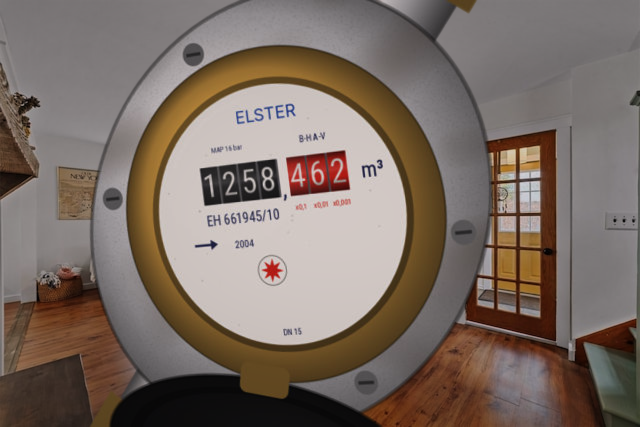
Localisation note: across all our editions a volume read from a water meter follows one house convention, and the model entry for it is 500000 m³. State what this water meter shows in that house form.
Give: 1258.462 m³
